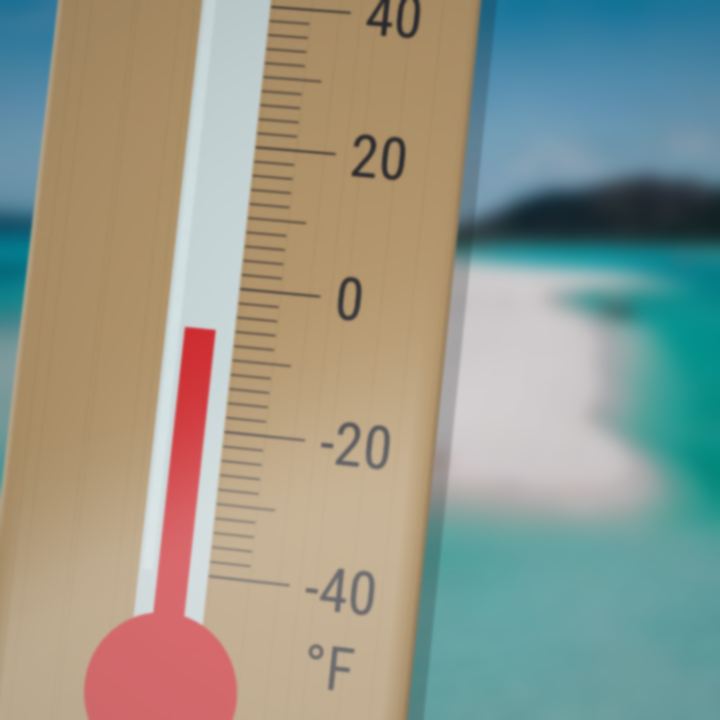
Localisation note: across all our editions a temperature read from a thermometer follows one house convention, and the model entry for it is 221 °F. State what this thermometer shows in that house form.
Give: -6 °F
